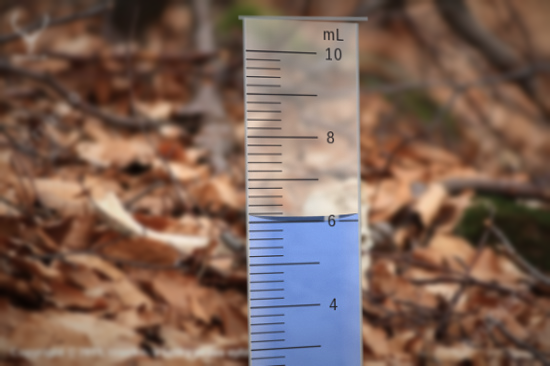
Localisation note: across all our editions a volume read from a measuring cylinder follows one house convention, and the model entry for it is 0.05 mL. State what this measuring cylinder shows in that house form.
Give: 6 mL
